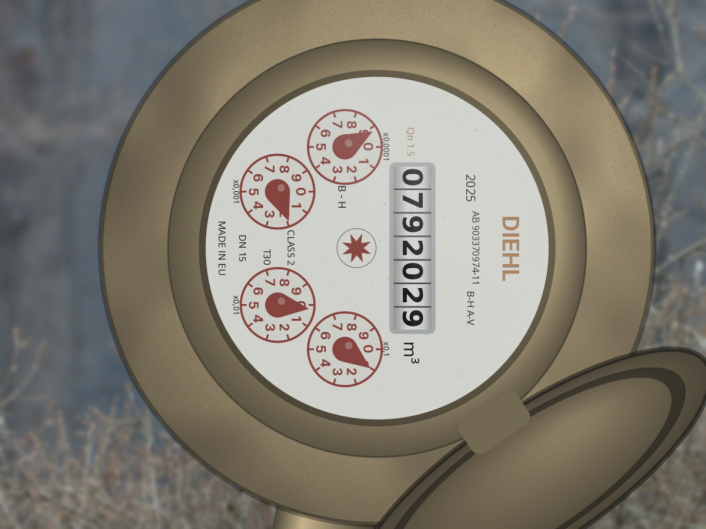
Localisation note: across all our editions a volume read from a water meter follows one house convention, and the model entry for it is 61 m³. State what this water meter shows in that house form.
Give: 792029.1019 m³
